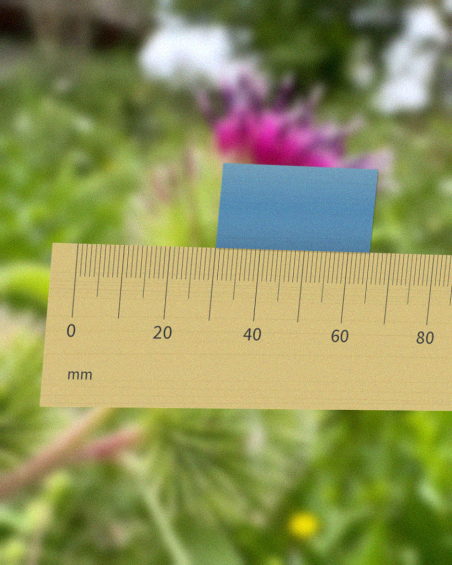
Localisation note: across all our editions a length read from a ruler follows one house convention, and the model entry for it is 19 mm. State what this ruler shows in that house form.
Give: 35 mm
